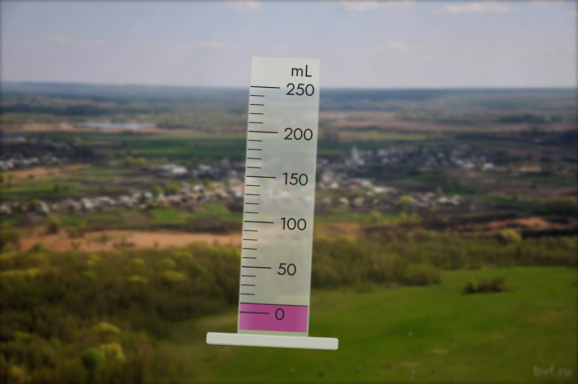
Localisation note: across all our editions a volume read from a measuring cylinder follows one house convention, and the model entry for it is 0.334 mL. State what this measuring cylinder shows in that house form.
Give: 10 mL
